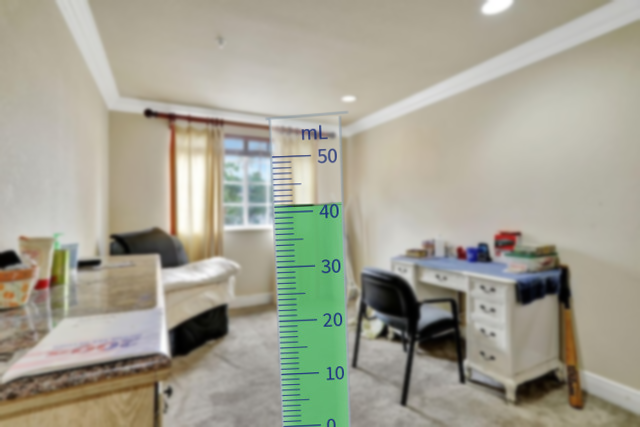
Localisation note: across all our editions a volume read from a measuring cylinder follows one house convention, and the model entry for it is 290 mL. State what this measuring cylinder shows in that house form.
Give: 41 mL
